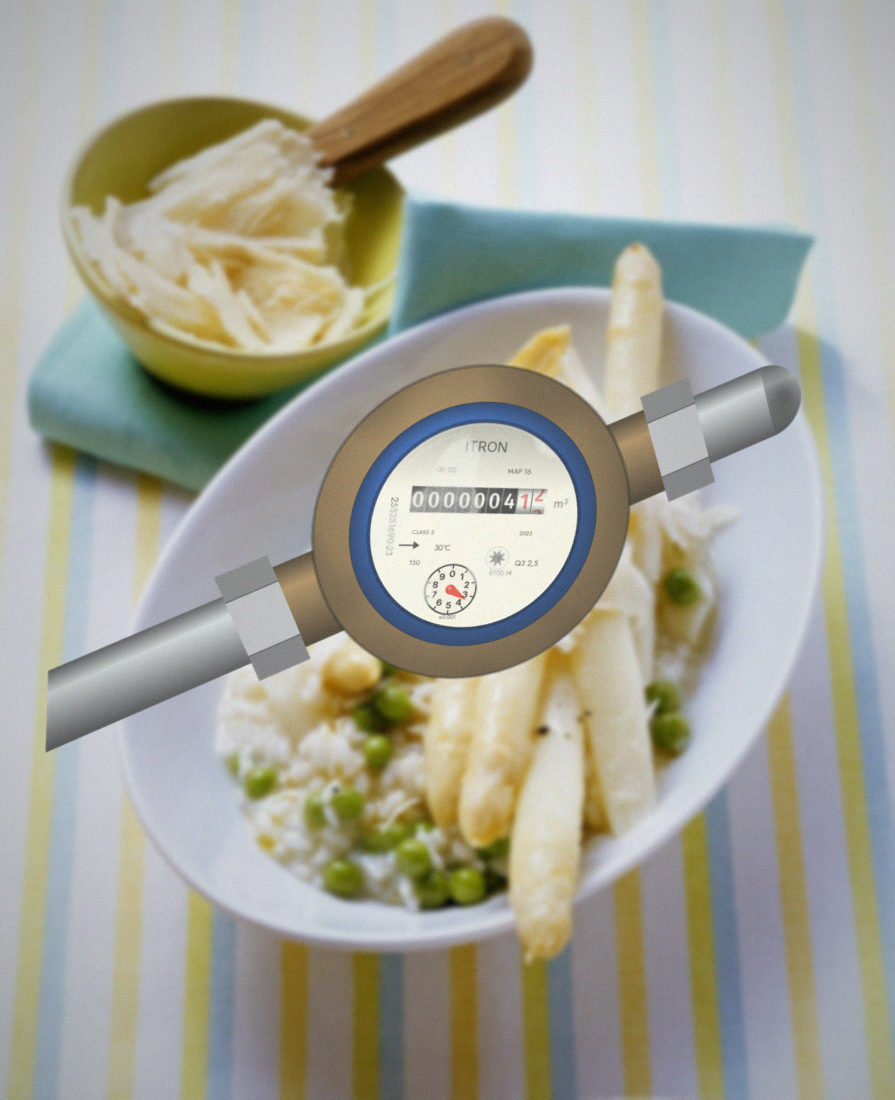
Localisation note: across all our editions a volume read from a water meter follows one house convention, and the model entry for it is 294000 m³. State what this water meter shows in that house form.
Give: 4.123 m³
